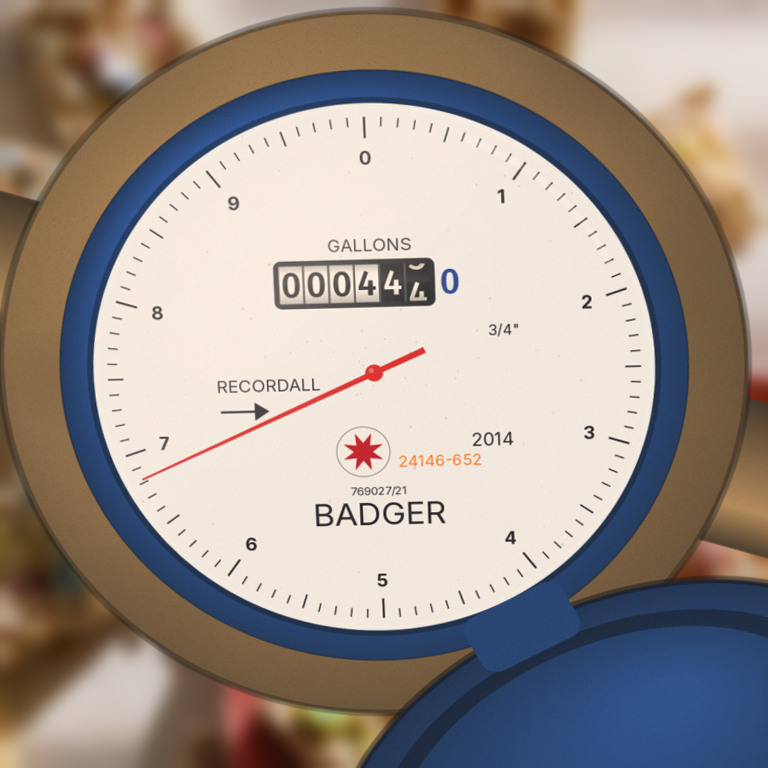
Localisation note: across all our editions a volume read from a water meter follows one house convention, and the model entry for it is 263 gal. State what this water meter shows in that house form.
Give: 4436.8 gal
